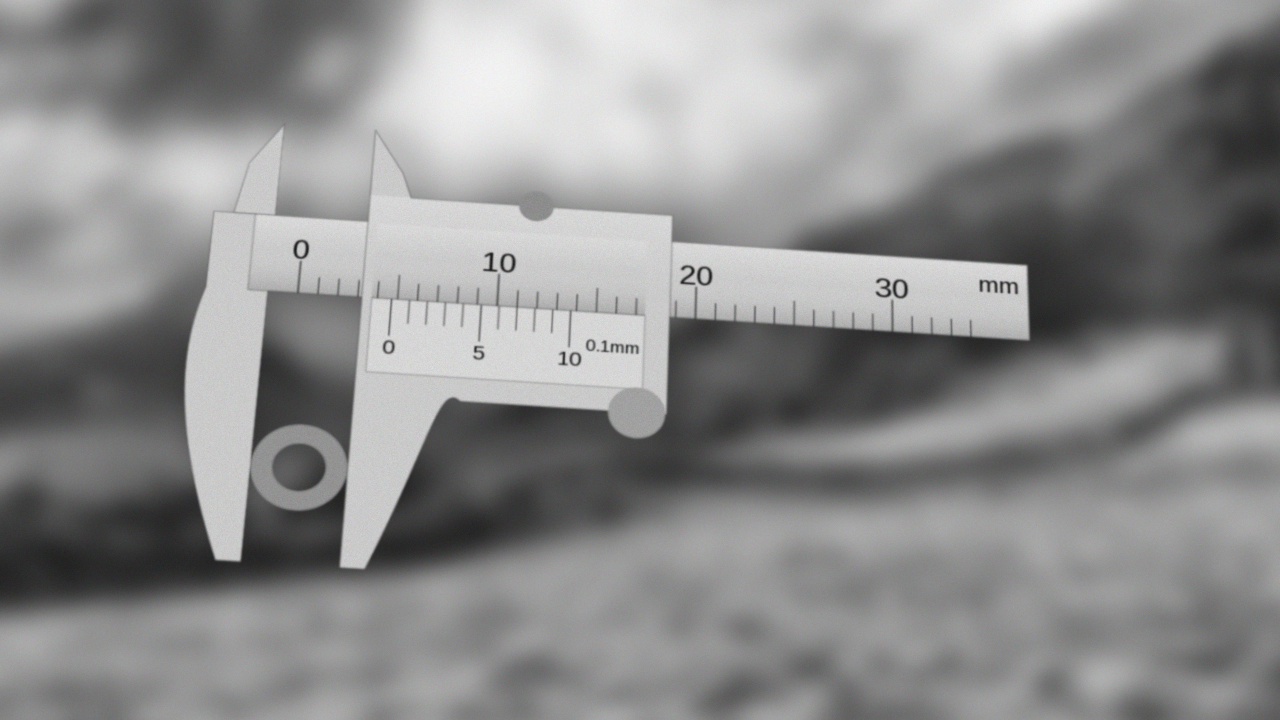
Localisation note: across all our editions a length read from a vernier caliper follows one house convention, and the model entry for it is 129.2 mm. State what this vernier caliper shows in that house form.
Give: 4.7 mm
